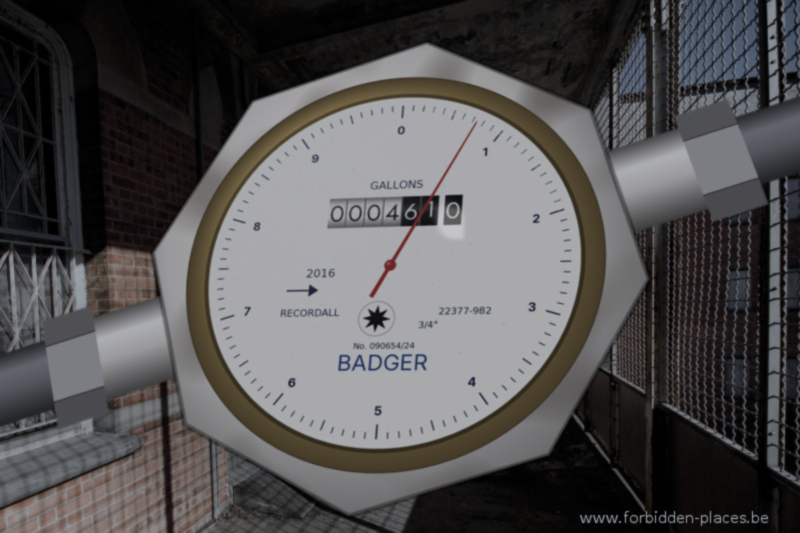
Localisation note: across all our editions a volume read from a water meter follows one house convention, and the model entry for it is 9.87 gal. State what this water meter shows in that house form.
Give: 4610.7 gal
